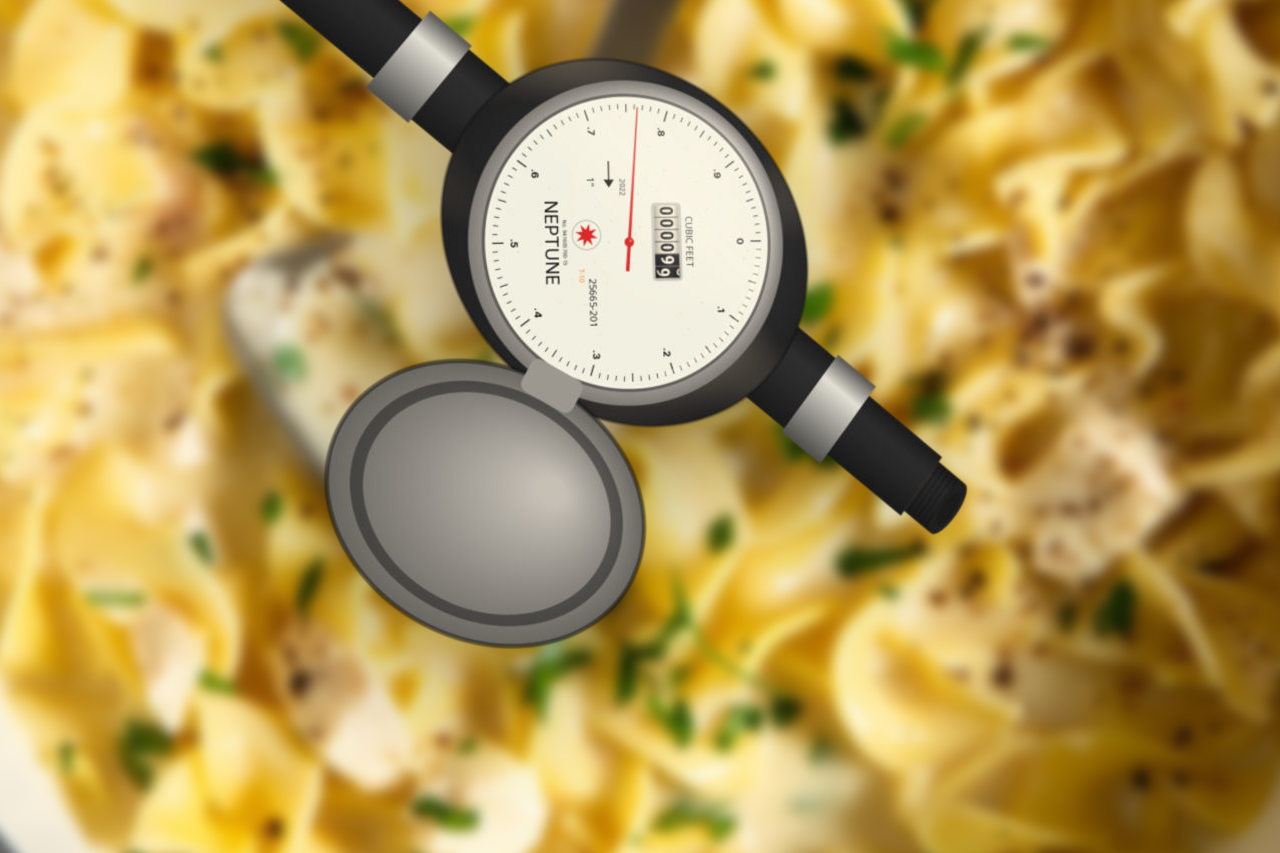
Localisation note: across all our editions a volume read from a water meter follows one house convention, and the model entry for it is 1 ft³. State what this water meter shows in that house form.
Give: 98.76 ft³
